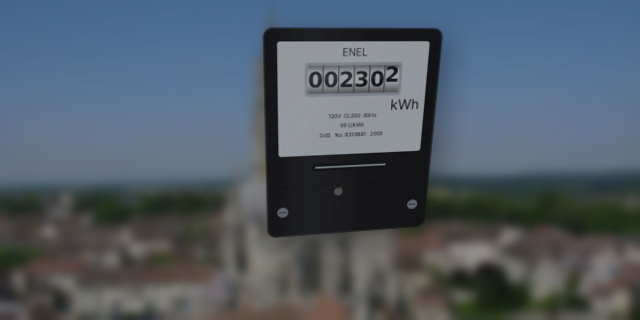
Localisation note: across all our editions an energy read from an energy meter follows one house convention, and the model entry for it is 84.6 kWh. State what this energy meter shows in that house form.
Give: 2302 kWh
